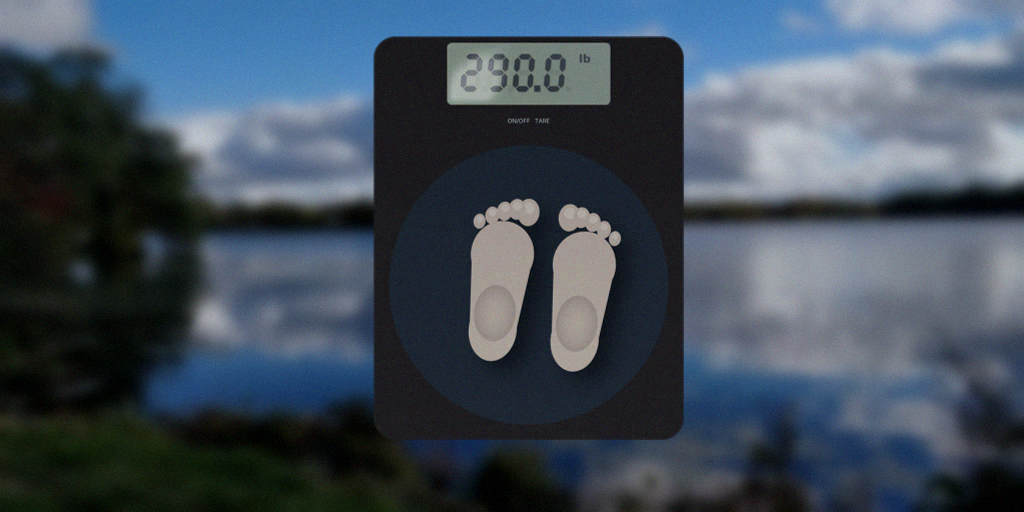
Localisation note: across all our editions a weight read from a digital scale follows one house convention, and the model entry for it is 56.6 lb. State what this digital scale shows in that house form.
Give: 290.0 lb
